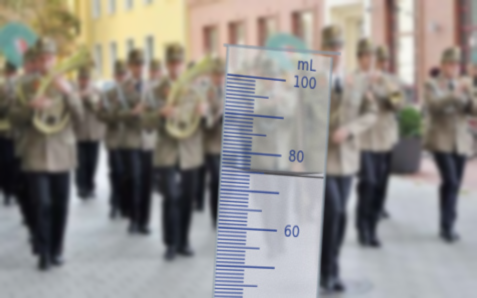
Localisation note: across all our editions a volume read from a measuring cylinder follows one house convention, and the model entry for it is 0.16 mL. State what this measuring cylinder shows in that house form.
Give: 75 mL
